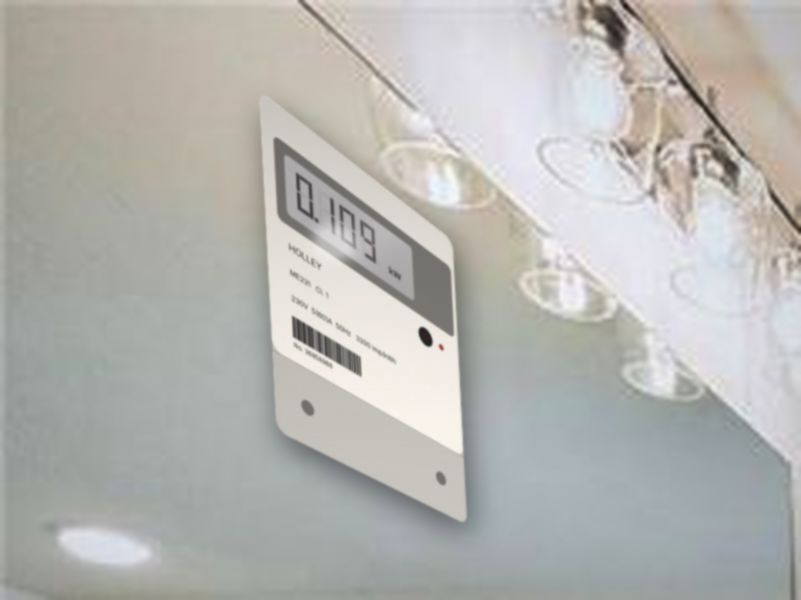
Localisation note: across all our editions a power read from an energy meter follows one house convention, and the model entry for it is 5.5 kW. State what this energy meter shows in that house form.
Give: 0.109 kW
